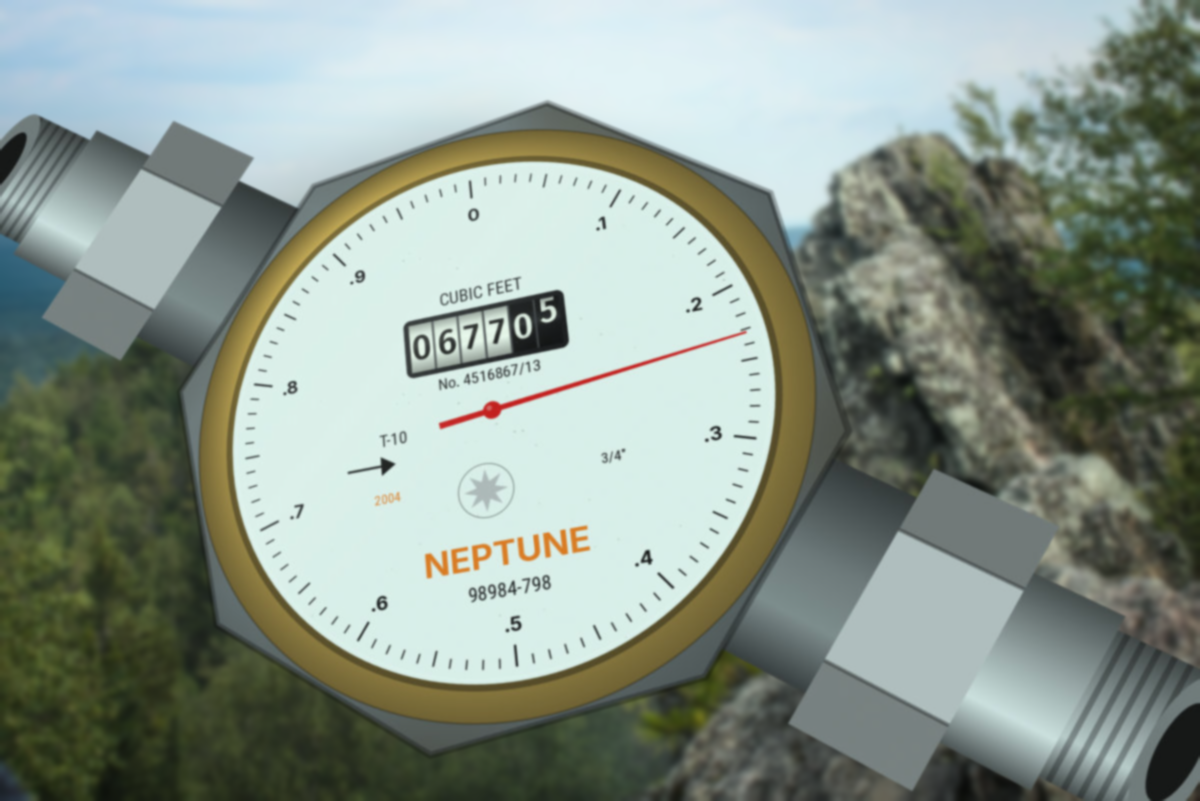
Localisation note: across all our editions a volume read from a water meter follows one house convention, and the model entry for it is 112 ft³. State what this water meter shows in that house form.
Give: 67705.23 ft³
